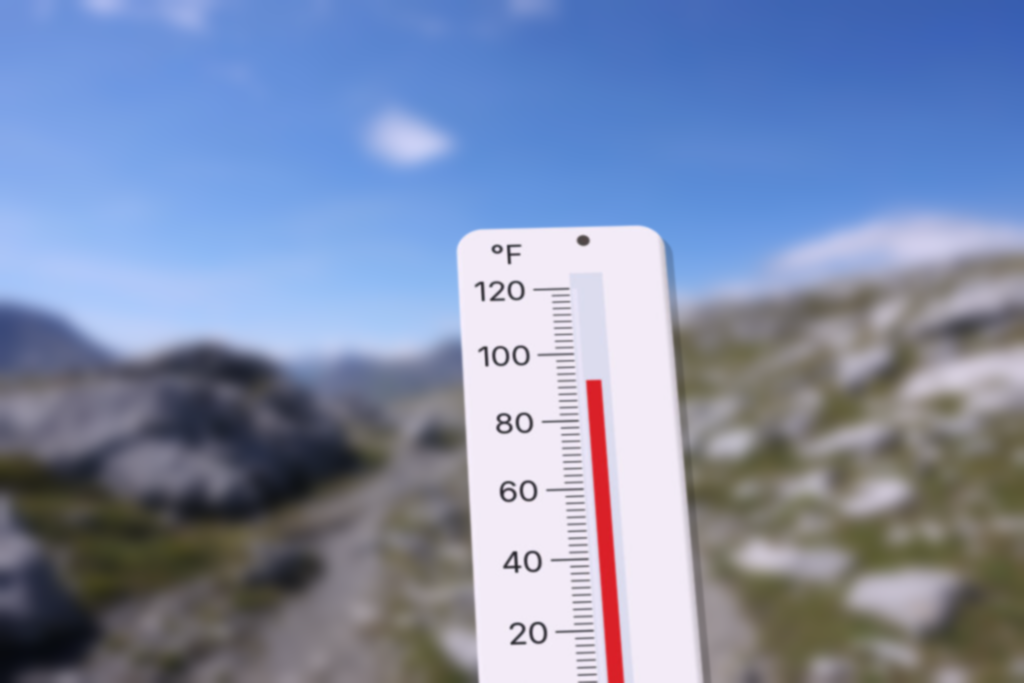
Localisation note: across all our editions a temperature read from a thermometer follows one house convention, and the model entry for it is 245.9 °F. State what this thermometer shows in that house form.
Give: 92 °F
